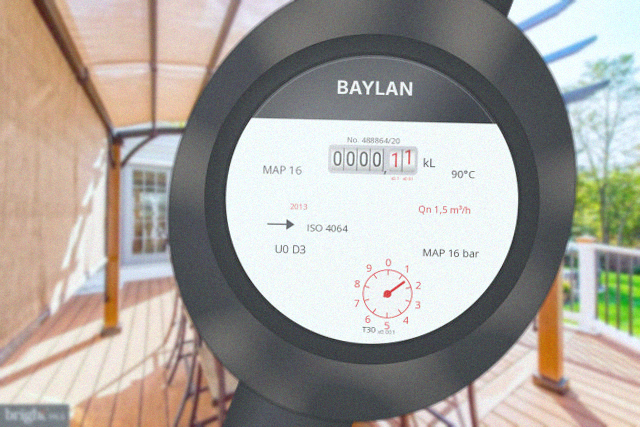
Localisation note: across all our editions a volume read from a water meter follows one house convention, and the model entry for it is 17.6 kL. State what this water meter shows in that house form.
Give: 0.111 kL
